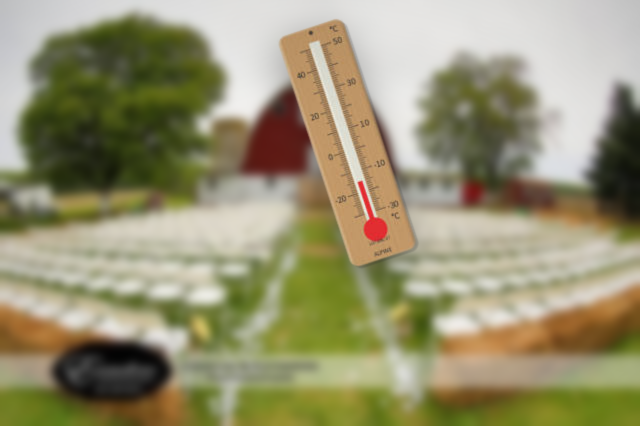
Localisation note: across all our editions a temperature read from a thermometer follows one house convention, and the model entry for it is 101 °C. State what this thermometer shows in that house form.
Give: -15 °C
